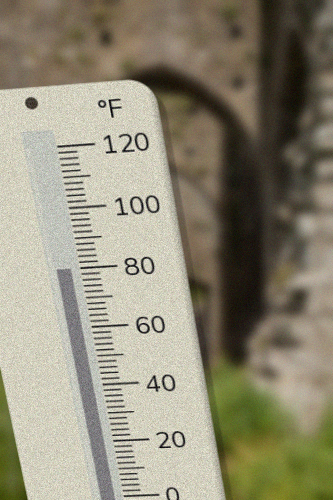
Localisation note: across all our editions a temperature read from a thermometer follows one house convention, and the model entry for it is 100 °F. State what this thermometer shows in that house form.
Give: 80 °F
